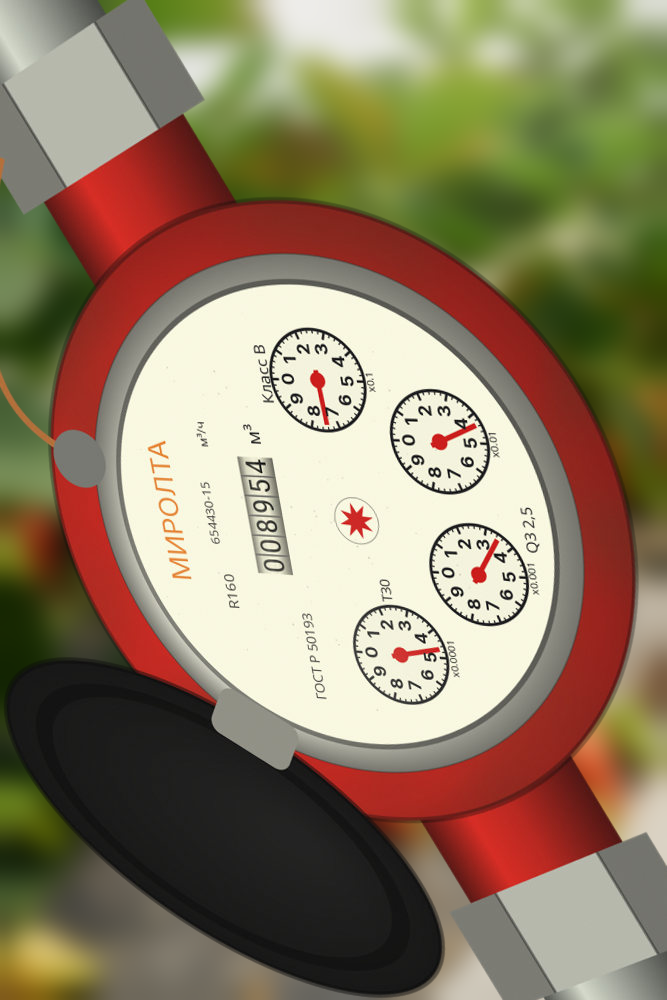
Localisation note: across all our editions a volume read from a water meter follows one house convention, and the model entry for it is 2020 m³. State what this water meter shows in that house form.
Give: 8954.7434 m³
